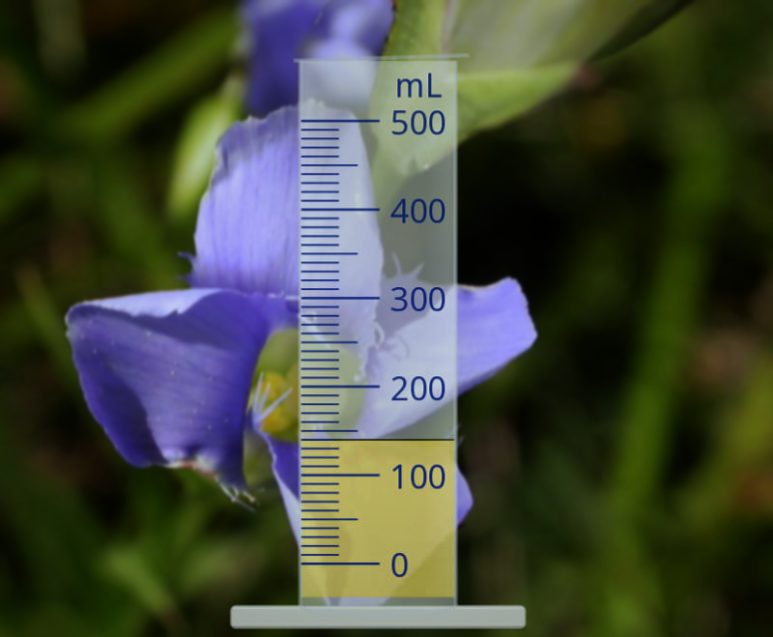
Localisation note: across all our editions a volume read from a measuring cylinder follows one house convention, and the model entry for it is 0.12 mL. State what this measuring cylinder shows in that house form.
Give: 140 mL
